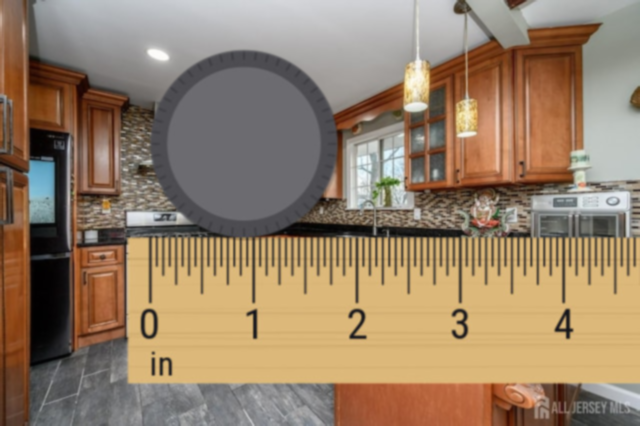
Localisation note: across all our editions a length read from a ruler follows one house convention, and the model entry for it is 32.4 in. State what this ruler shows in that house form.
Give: 1.8125 in
